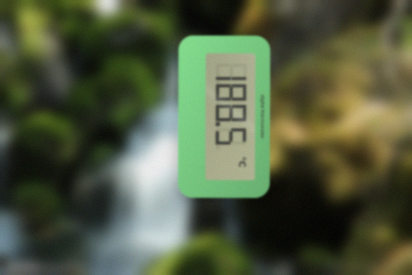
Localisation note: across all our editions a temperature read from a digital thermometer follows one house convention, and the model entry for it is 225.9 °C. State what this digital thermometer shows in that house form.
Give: 188.5 °C
